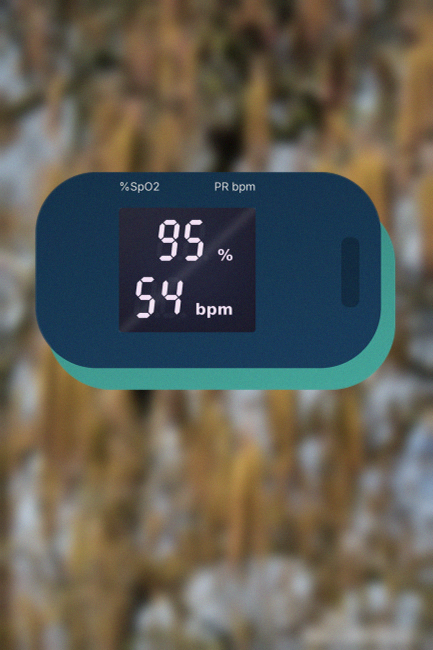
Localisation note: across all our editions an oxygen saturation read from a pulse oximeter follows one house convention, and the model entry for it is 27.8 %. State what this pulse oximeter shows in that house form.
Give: 95 %
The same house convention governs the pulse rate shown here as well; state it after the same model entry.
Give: 54 bpm
